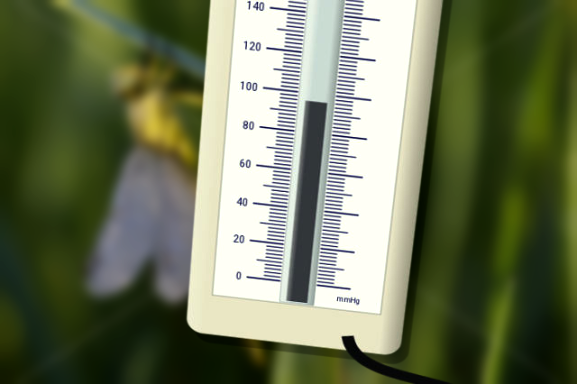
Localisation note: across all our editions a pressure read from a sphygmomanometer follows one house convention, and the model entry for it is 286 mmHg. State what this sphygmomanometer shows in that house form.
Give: 96 mmHg
